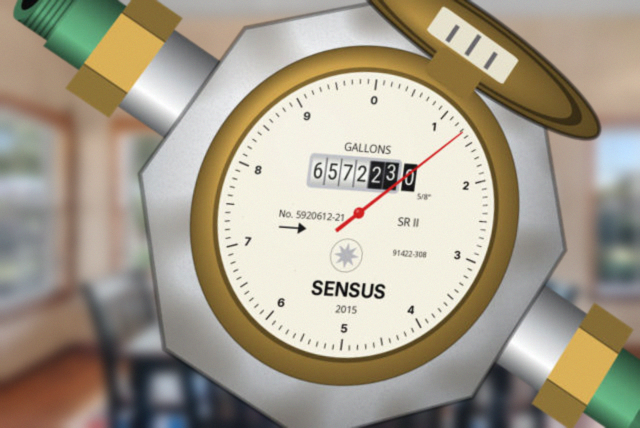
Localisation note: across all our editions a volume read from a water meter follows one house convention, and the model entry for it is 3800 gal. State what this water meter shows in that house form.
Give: 6572231.3 gal
